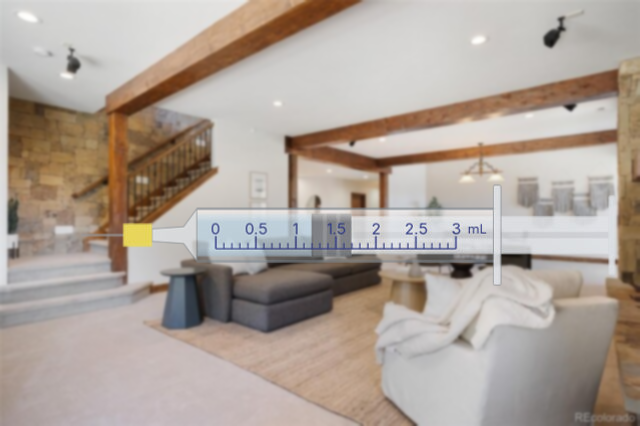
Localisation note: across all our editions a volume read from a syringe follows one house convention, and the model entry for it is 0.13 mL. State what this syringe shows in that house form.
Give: 1.2 mL
